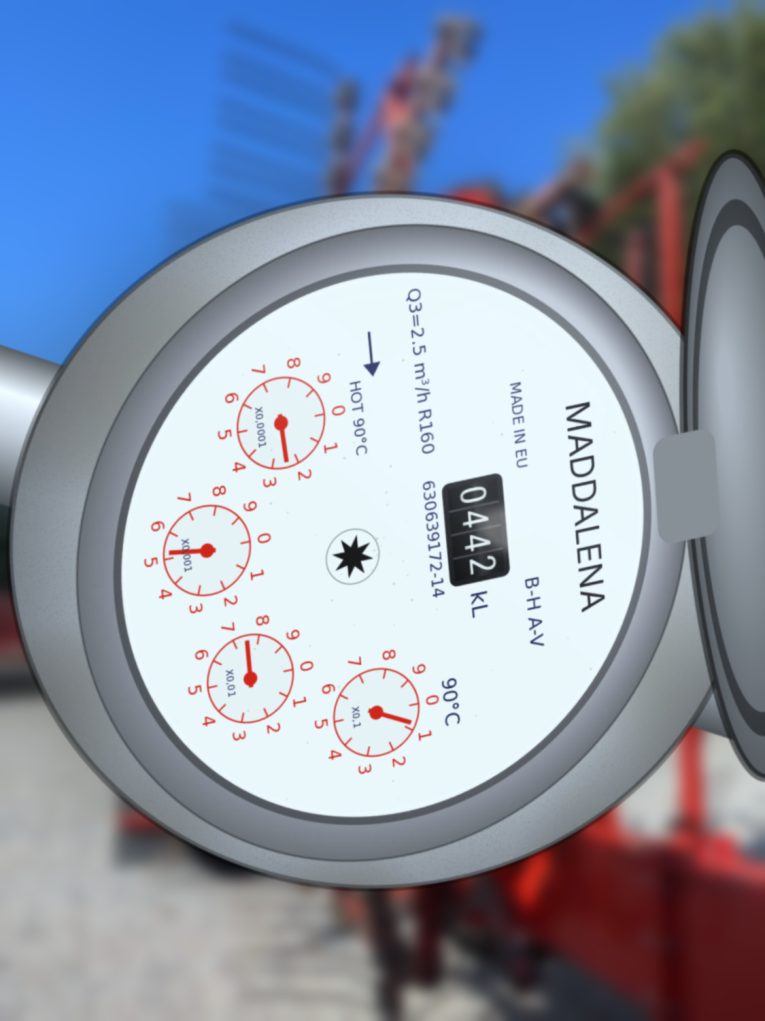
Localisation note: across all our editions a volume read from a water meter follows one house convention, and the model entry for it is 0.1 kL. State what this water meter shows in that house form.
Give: 442.0752 kL
